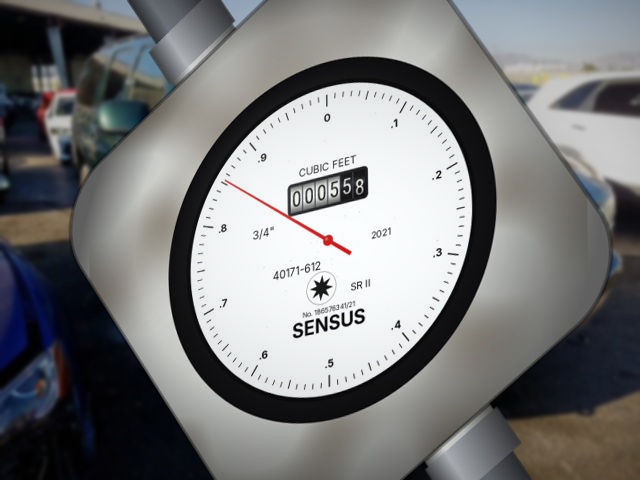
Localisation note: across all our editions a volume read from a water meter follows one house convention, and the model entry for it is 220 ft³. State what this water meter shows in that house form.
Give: 557.85 ft³
